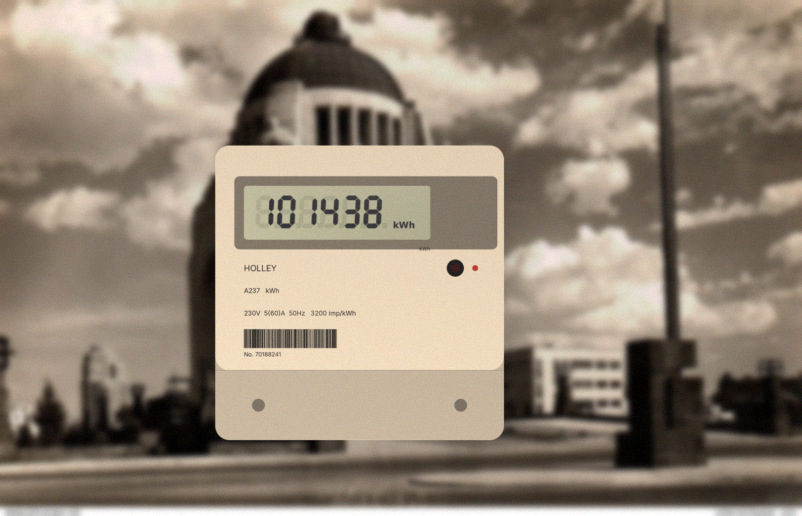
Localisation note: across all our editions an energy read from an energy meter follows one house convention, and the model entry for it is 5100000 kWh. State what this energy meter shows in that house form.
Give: 101438 kWh
